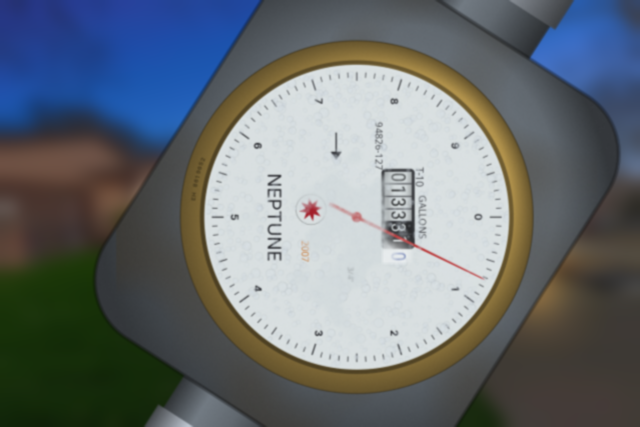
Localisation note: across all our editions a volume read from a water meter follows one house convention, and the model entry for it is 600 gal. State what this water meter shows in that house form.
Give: 133310.7 gal
